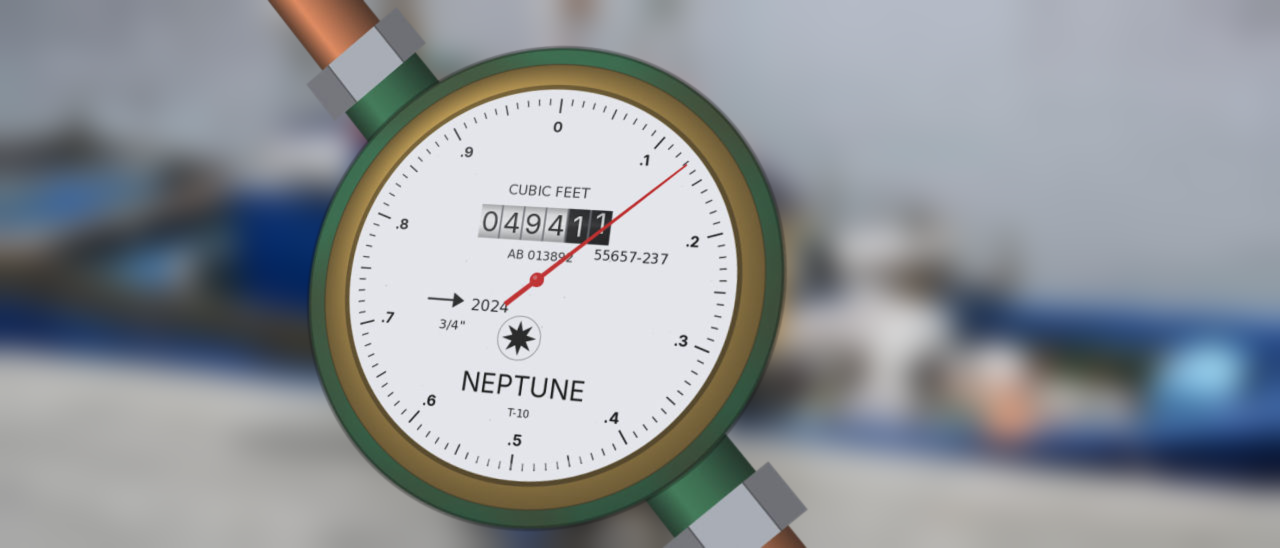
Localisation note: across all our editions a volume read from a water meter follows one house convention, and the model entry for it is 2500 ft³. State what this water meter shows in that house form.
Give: 49411.13 ft³
